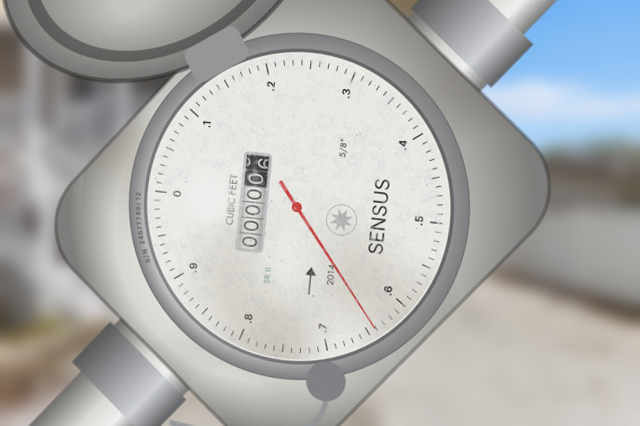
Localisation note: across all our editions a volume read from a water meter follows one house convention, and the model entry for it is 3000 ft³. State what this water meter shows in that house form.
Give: 5.64 ft³
